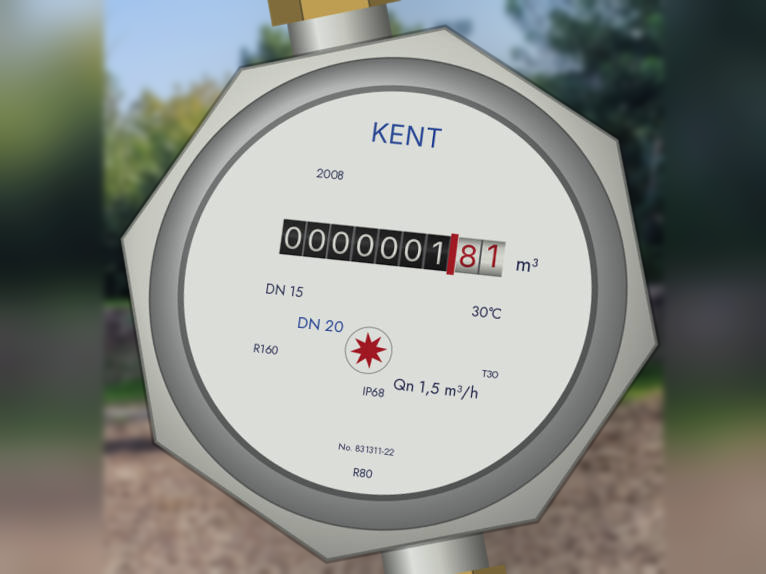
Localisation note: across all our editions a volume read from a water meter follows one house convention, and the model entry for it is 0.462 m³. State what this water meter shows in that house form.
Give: 1.81 m³
